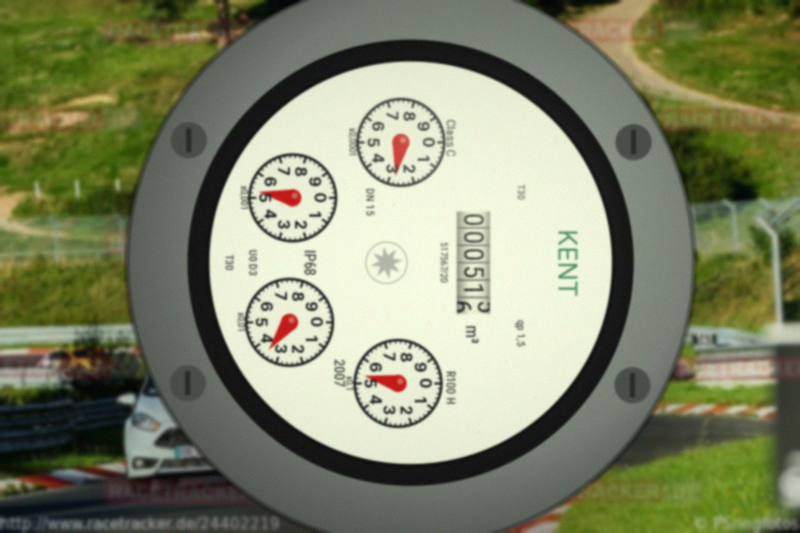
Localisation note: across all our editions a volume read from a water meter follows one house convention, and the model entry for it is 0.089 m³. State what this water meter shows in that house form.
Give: 515.5352 m³
